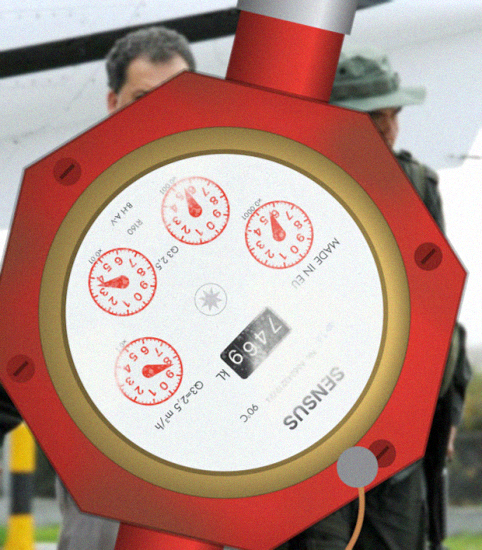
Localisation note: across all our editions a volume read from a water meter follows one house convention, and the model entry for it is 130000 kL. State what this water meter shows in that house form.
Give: 7468.8355 kL
